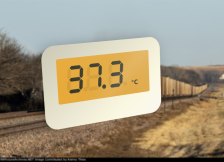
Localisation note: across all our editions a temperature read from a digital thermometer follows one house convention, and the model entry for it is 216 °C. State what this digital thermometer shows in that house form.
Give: 37.3 °C
